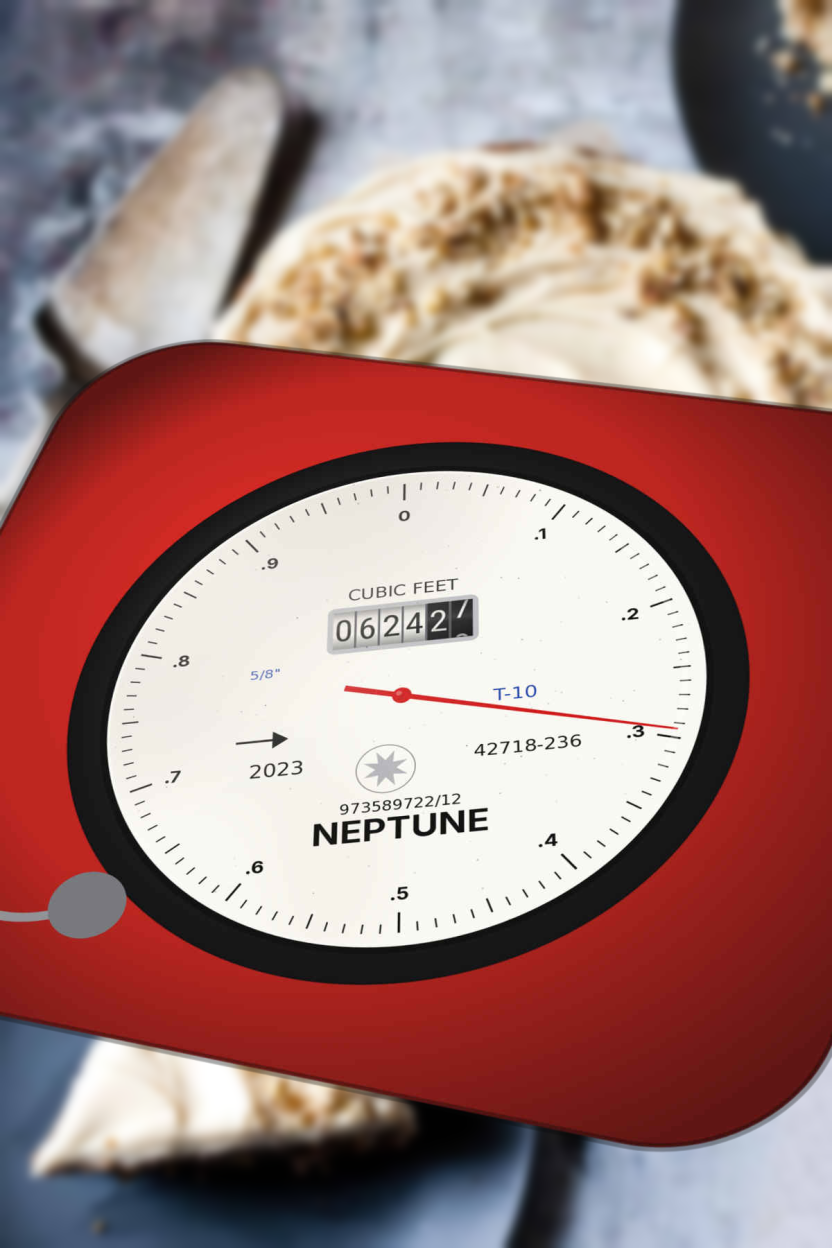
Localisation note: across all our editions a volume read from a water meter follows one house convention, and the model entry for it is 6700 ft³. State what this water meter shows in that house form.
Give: 62427.29 ft³
